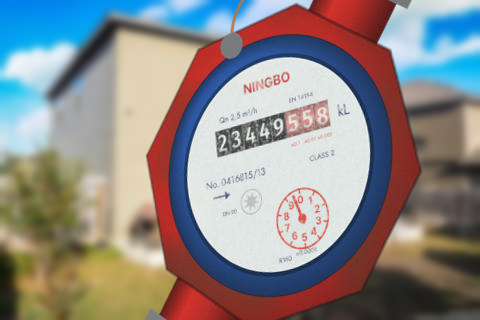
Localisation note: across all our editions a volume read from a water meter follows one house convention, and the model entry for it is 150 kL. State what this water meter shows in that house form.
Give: 23449.5579 kL
